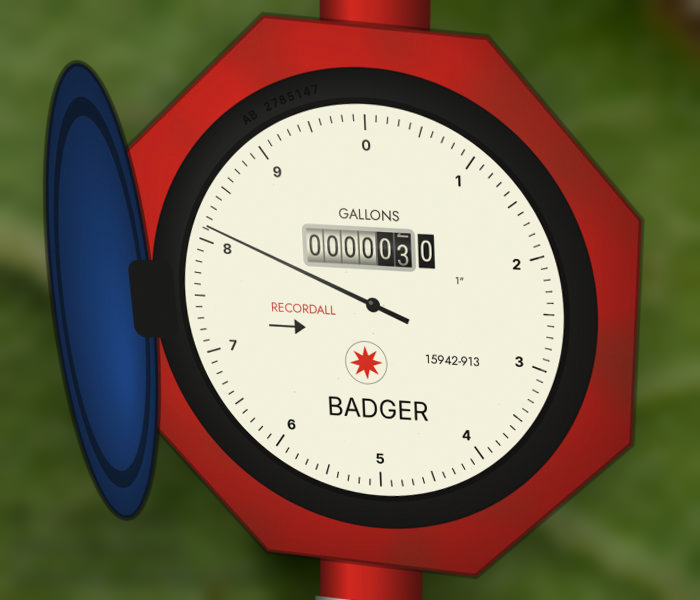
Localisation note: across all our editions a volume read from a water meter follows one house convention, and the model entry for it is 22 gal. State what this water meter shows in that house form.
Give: 28.1 gal
